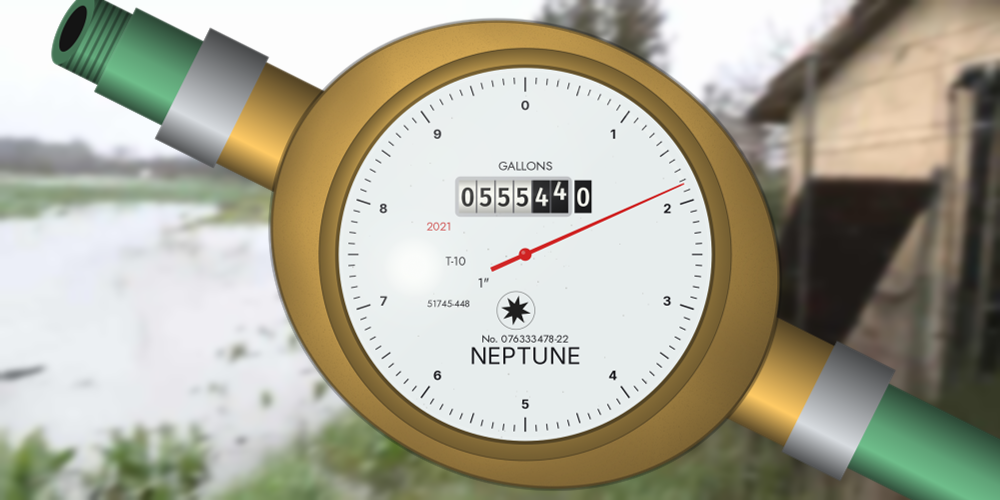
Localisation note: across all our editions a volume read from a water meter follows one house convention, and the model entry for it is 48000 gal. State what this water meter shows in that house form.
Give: 555441.8 gal
